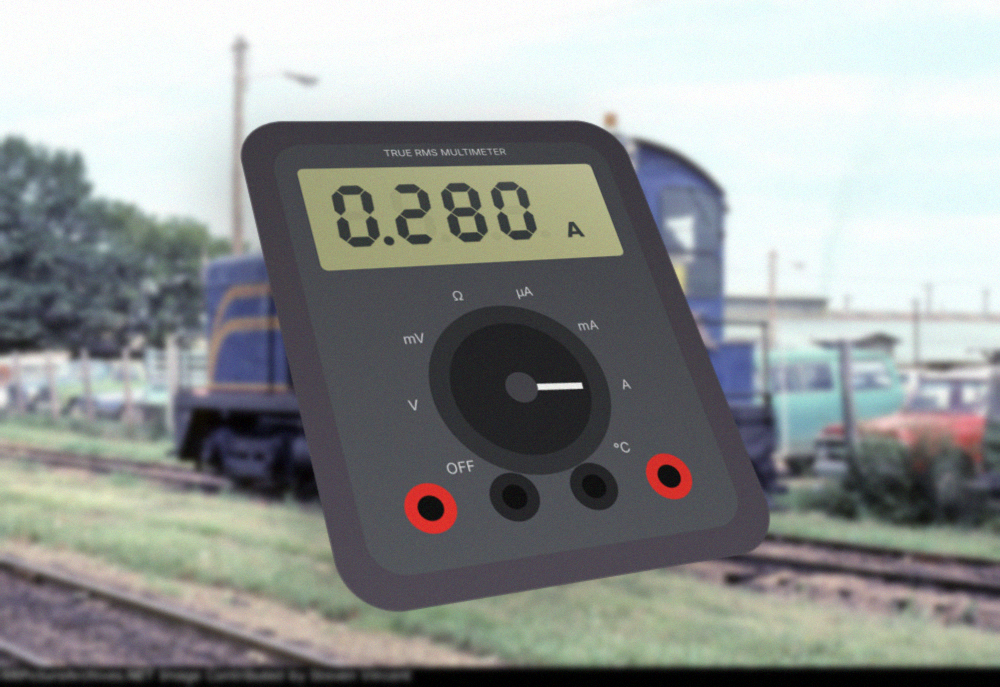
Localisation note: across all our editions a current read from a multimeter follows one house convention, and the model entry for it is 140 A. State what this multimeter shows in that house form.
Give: 0.280 A
